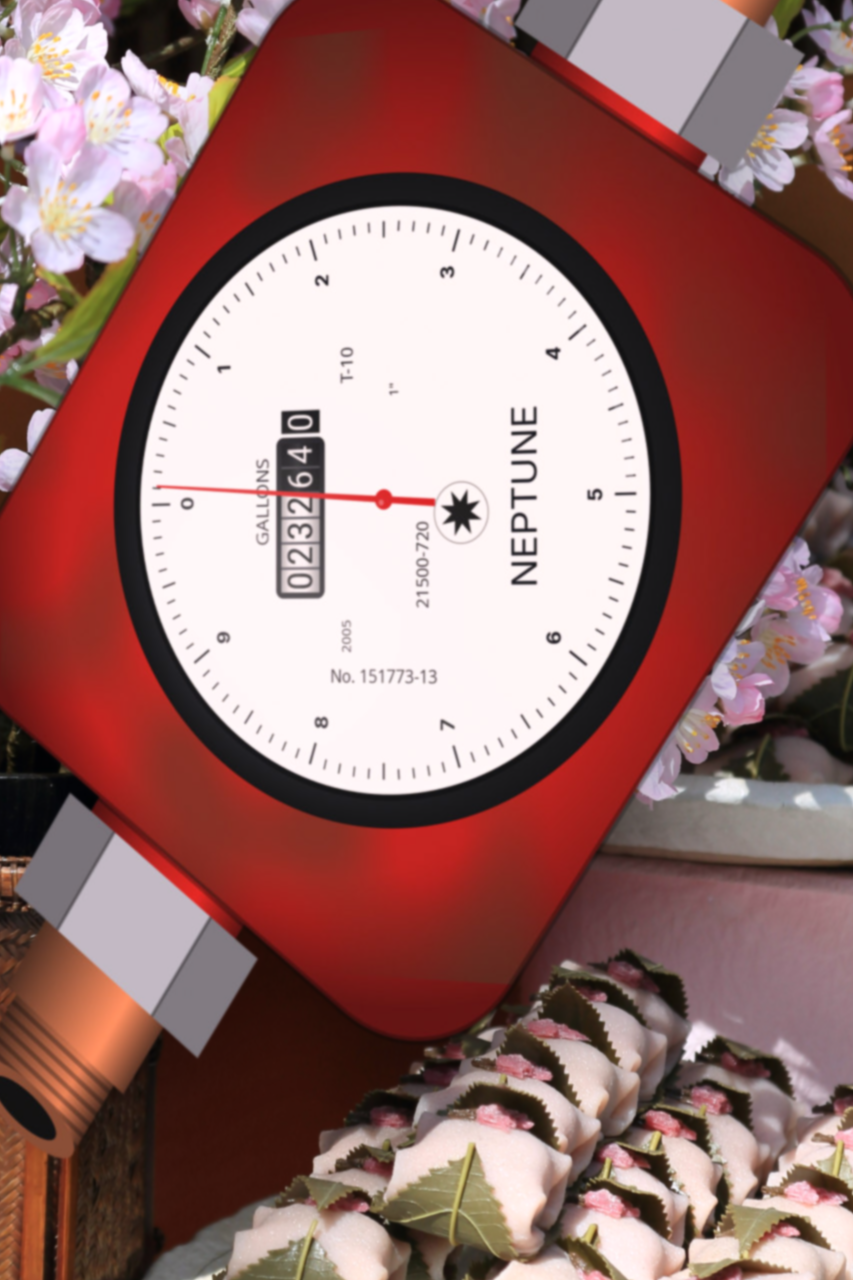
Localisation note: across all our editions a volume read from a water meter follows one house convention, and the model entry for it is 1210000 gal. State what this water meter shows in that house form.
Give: 232640.1 gal
